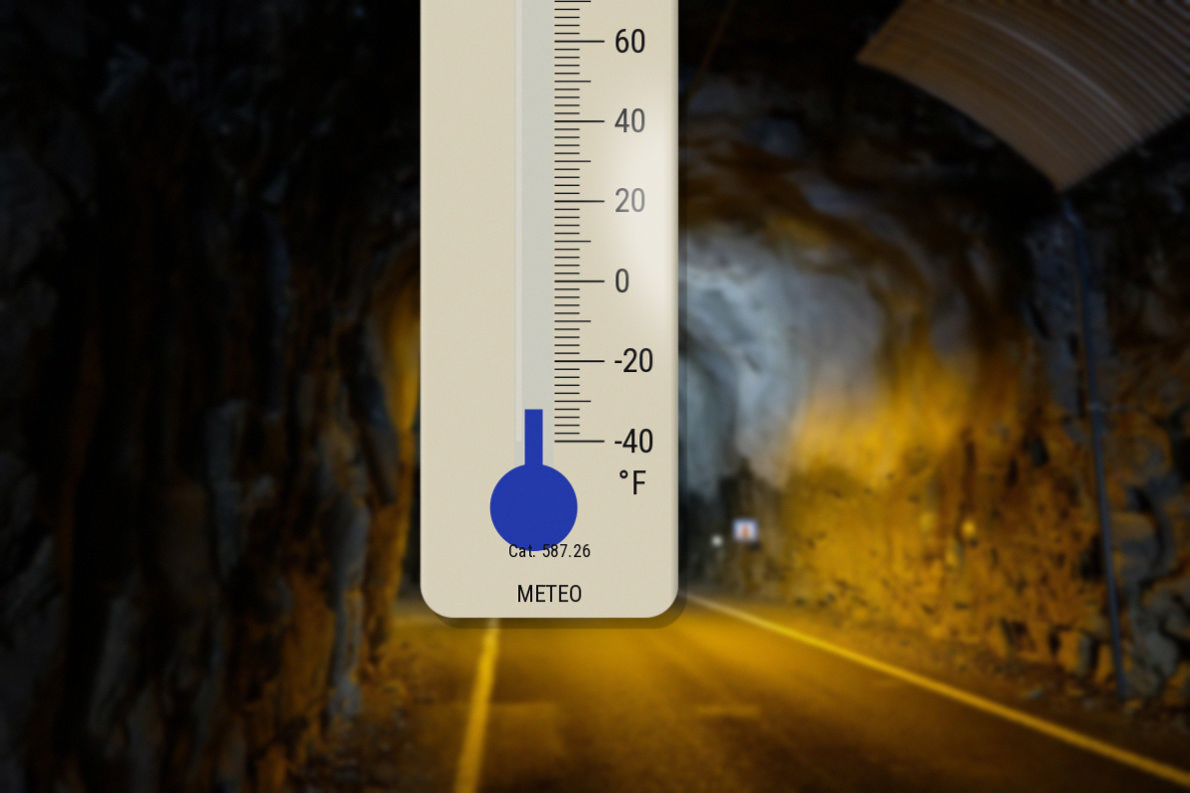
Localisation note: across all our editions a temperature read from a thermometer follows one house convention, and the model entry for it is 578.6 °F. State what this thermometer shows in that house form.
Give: -32 °F
